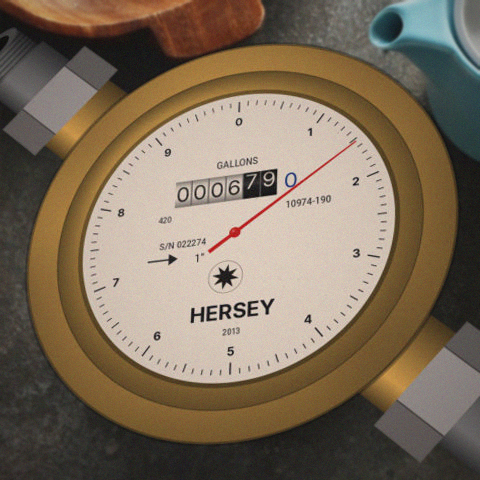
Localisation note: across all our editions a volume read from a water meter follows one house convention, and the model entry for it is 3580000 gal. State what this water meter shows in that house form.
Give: 6791.5 gal
